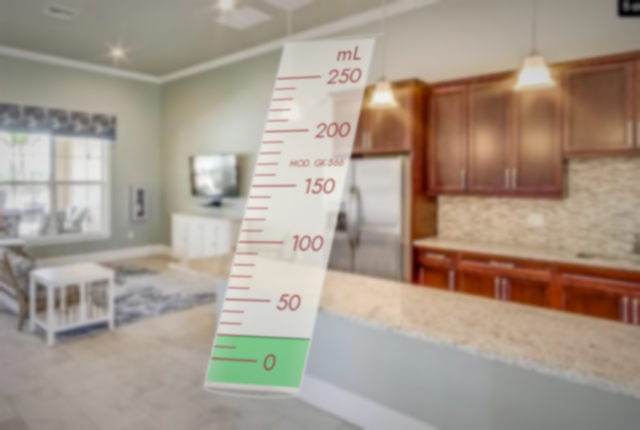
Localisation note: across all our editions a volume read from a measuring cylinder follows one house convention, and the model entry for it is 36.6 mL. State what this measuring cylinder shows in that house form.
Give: 20 mL
